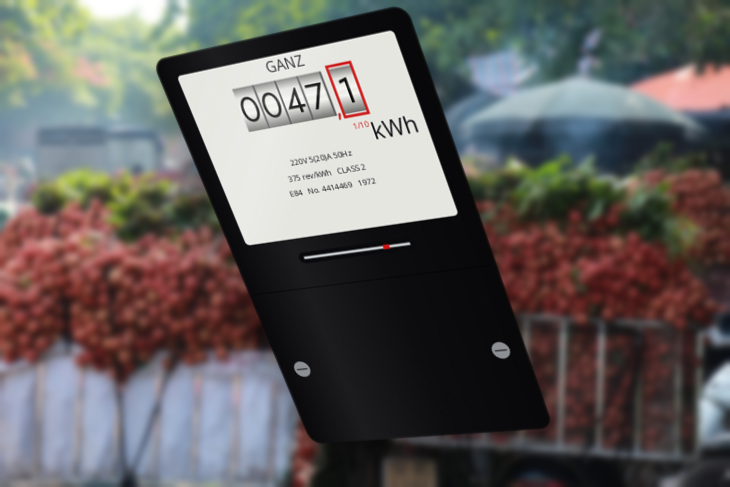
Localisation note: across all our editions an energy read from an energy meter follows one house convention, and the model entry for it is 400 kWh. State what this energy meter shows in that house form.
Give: 47.1 kWh
